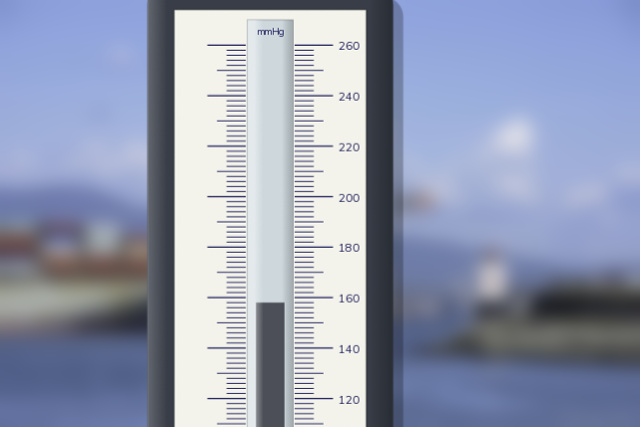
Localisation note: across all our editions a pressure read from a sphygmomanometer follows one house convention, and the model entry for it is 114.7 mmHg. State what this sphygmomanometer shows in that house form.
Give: 158 mmHg
